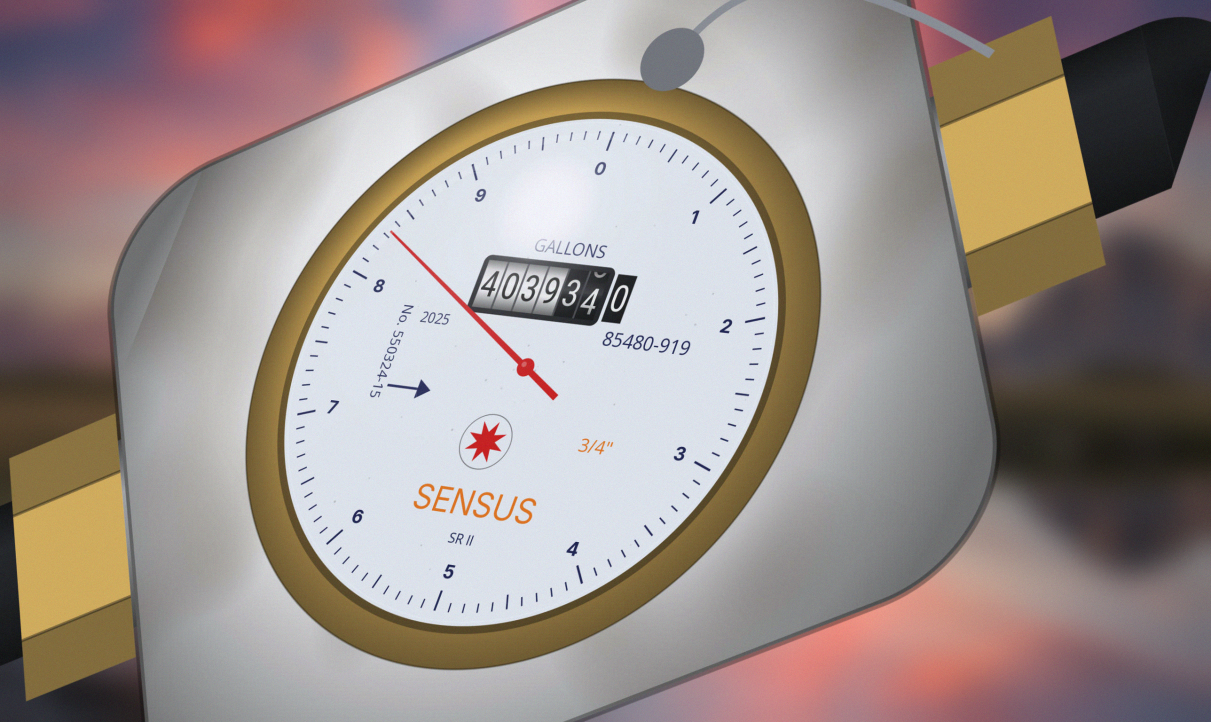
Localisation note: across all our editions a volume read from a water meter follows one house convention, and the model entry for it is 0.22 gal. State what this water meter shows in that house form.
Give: 4039338.3 gal
